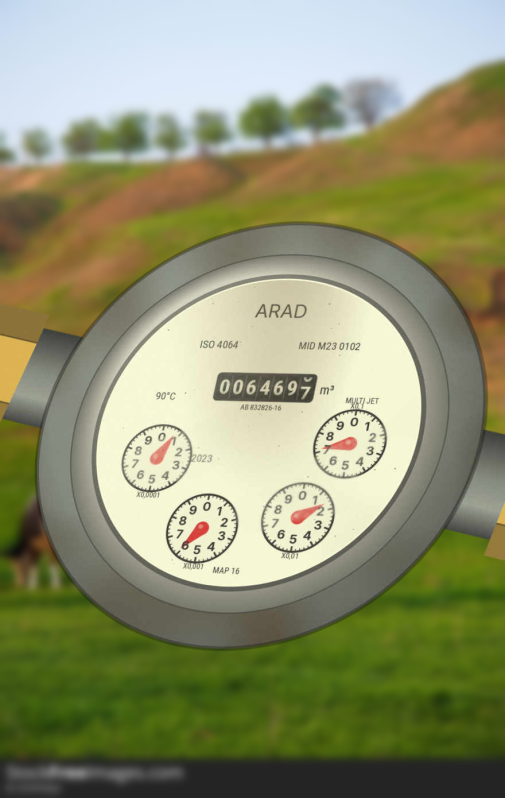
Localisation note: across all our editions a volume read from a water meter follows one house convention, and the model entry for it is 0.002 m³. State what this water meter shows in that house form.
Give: 64696.7160 m³
